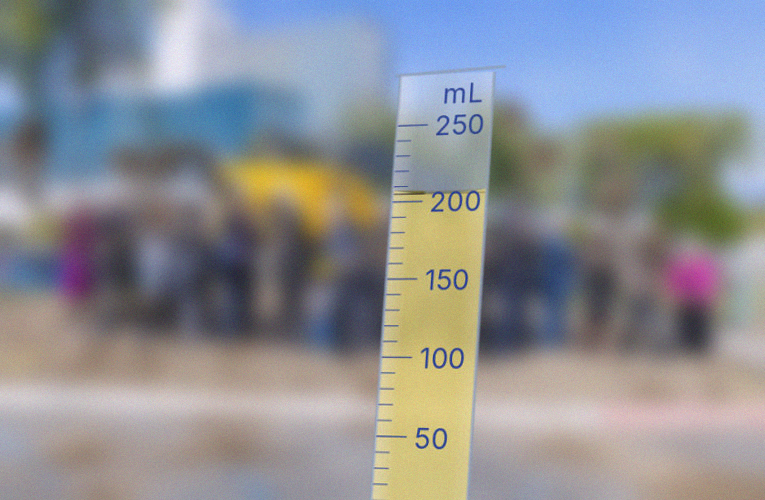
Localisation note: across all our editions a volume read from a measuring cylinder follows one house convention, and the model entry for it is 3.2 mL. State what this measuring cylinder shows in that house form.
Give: 205 mL
